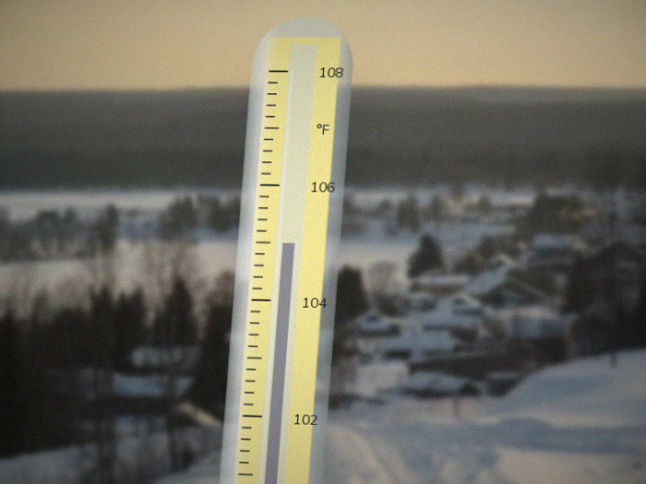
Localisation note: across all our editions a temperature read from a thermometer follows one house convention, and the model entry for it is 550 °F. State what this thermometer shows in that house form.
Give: 105 °F
